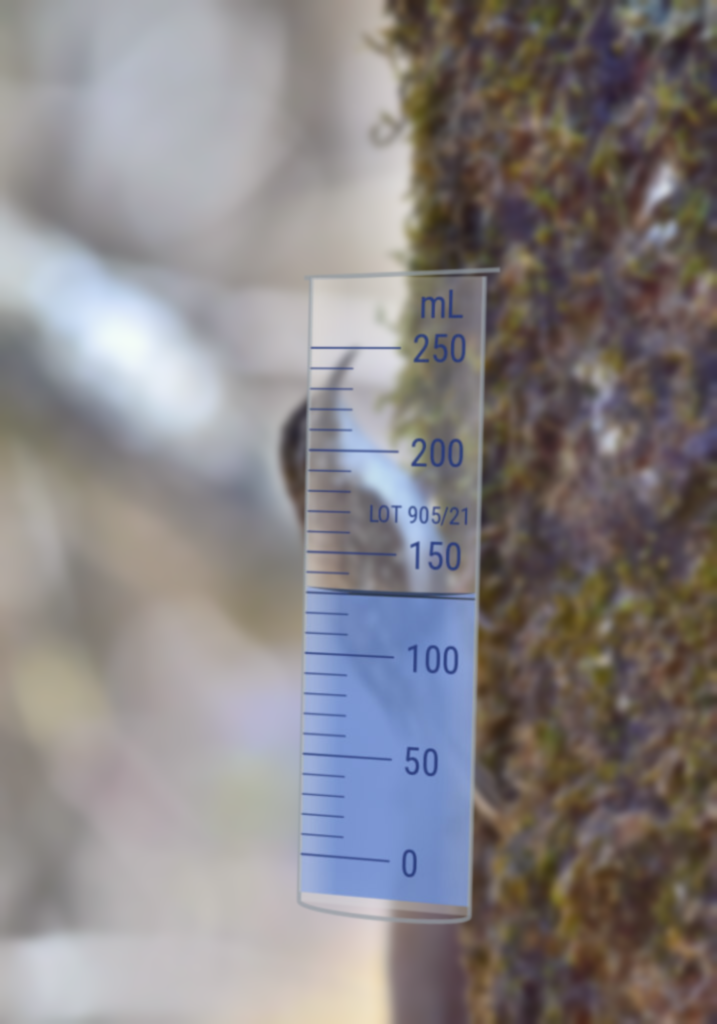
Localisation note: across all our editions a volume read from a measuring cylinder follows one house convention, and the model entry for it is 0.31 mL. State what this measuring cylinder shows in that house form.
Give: 130 mL
